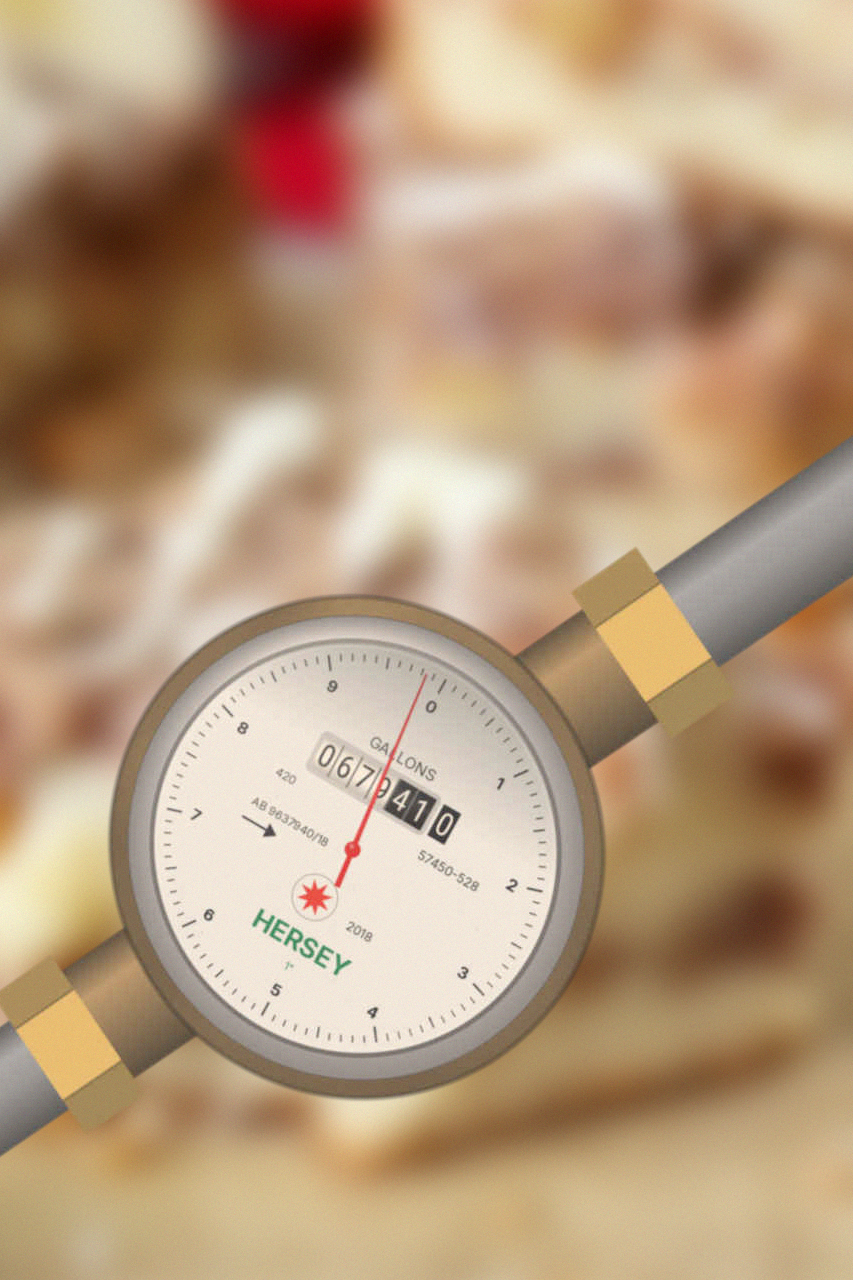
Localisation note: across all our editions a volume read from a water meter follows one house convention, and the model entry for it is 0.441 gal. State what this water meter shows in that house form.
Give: 679409.8 gal
